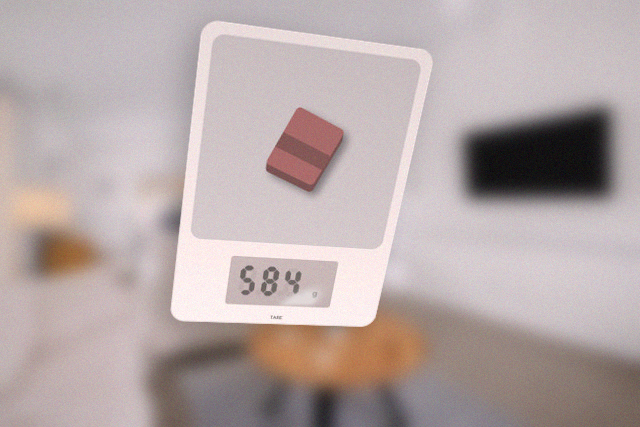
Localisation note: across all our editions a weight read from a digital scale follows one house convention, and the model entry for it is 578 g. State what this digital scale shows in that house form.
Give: 584 g
